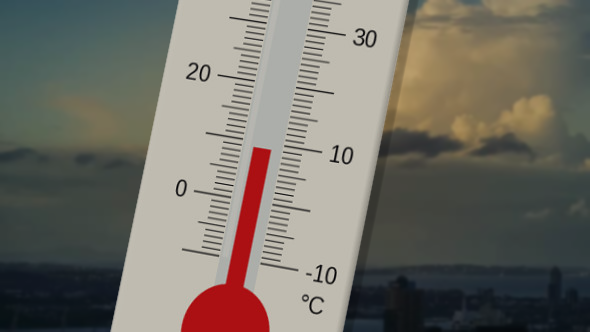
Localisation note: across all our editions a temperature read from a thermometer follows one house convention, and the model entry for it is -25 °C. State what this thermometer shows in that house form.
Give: 9 °C
